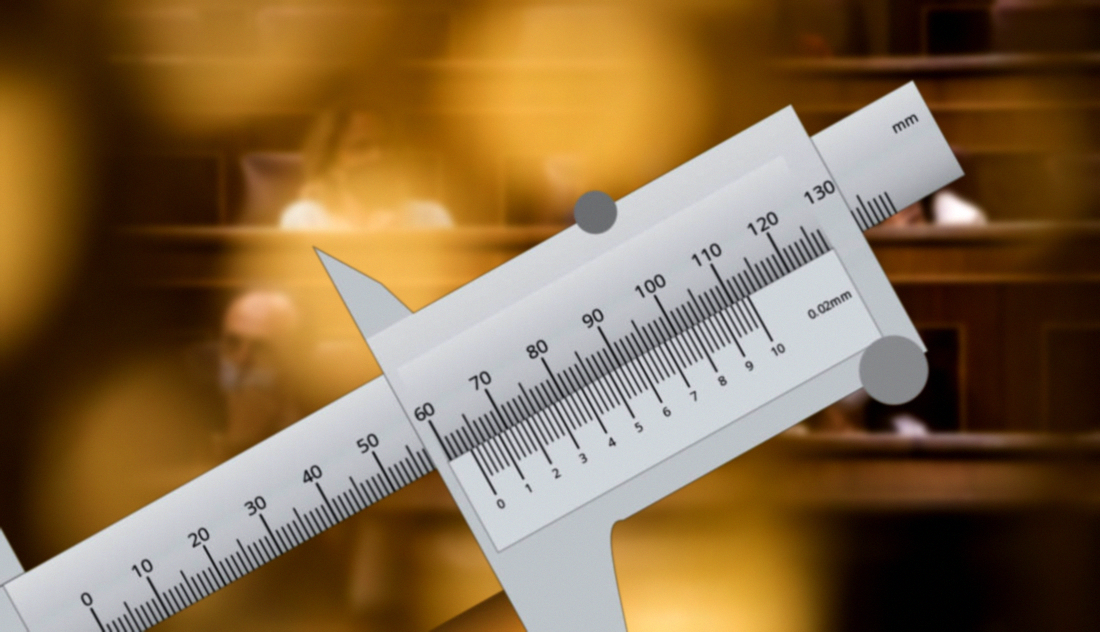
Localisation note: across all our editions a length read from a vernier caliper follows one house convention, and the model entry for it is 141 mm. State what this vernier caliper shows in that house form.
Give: 63.5 mm
